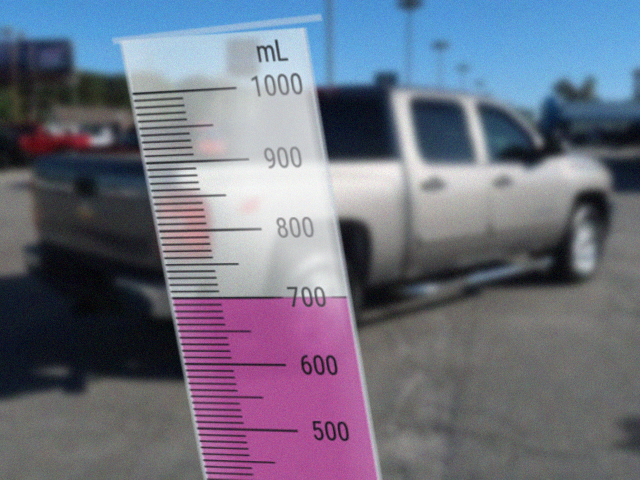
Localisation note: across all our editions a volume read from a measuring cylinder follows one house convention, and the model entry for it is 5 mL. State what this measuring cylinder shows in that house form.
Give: 700 mL
